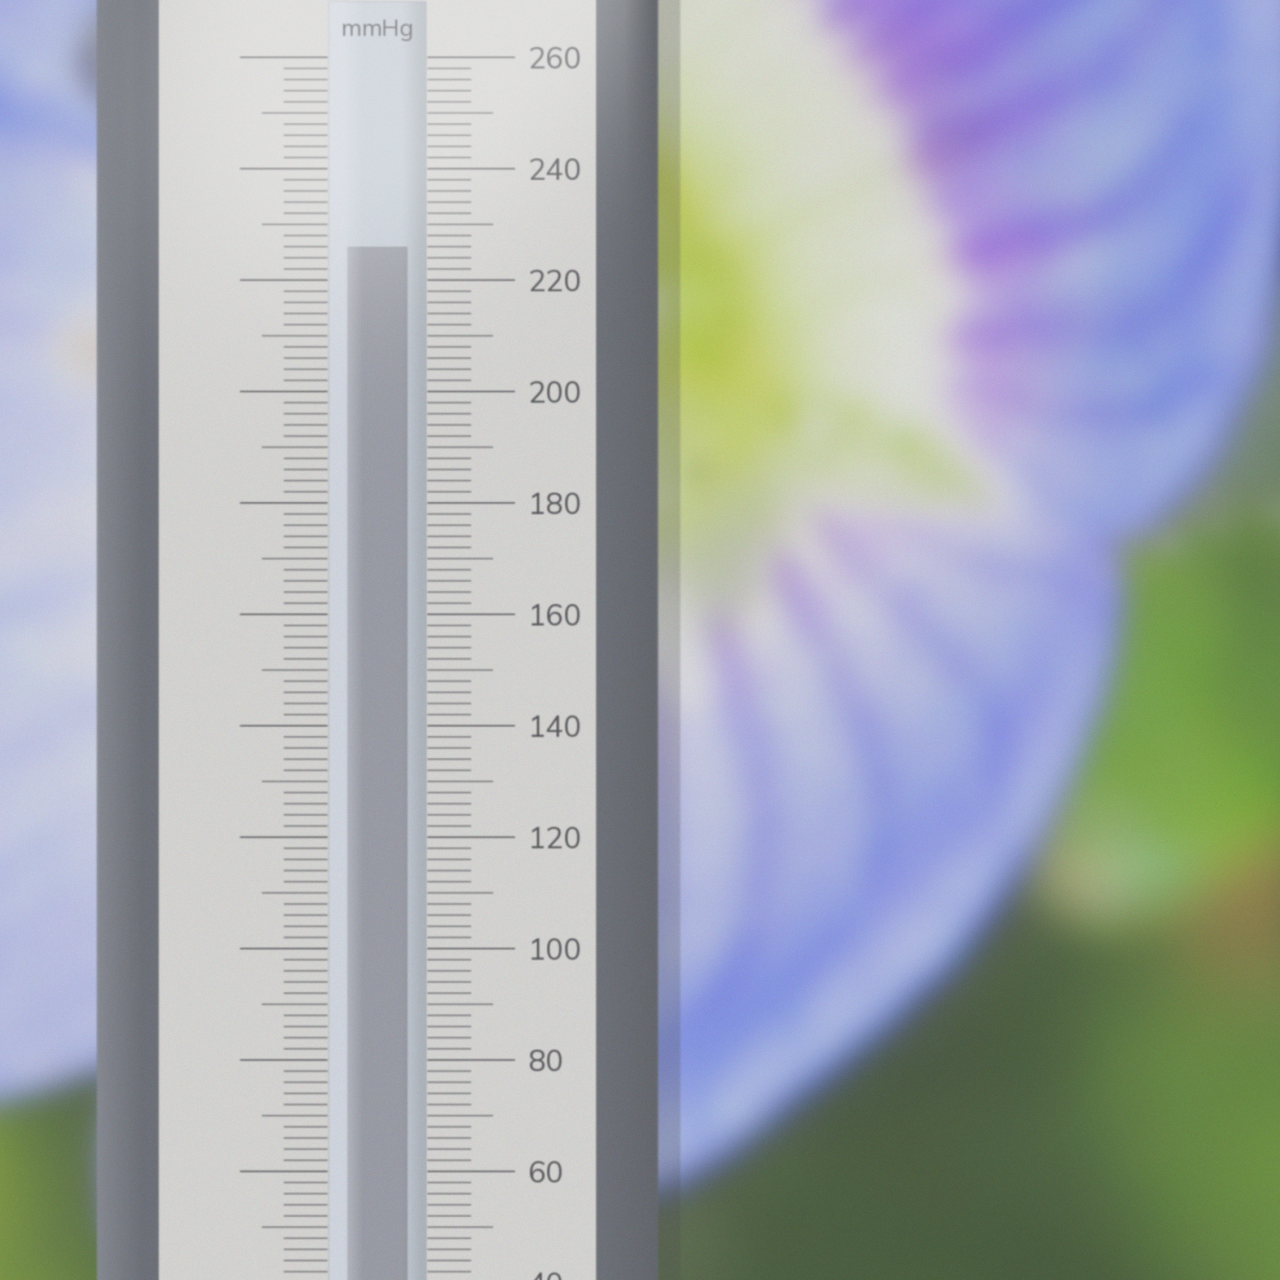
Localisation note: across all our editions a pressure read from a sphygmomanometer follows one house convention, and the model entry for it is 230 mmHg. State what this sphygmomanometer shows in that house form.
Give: 226 mmHg
